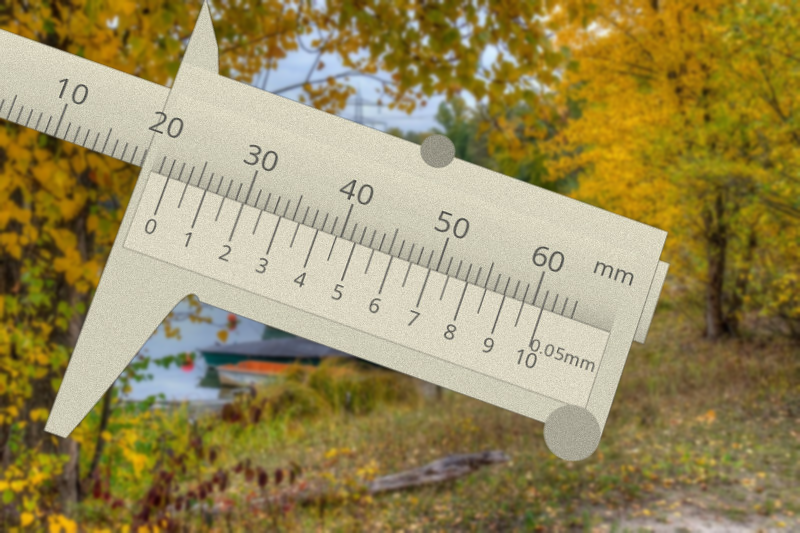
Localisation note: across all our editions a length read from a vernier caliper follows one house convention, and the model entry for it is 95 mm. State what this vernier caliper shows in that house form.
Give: 22.0 mm
